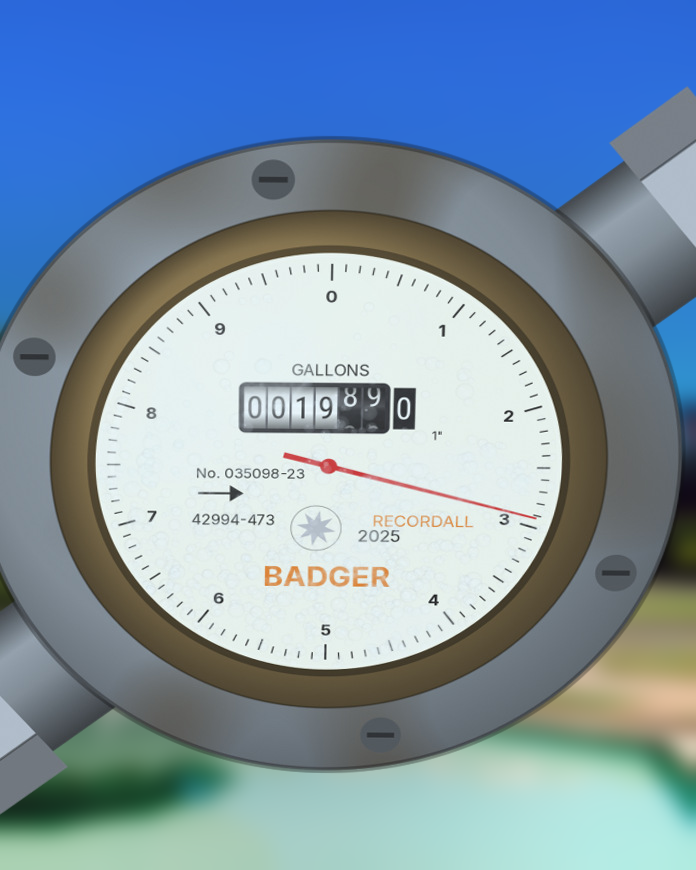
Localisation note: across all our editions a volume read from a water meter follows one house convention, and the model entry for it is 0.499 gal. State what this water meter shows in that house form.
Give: 19892.9 gal
